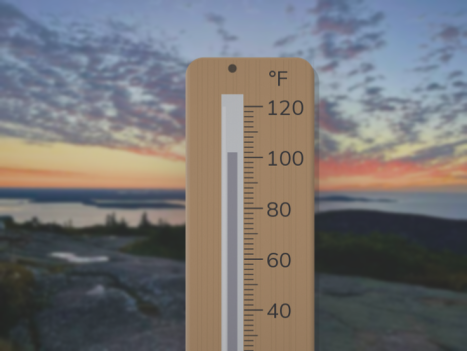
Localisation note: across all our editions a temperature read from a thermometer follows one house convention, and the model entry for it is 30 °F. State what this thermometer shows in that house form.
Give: 102 °F
